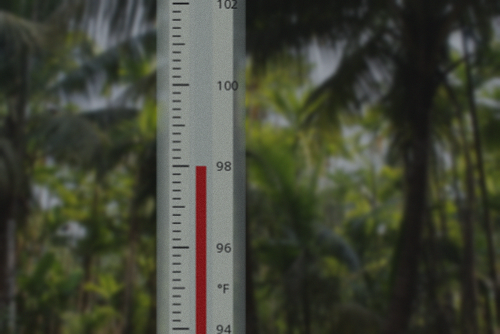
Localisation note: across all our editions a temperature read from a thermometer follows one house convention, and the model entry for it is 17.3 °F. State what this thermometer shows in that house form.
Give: 98 °F
